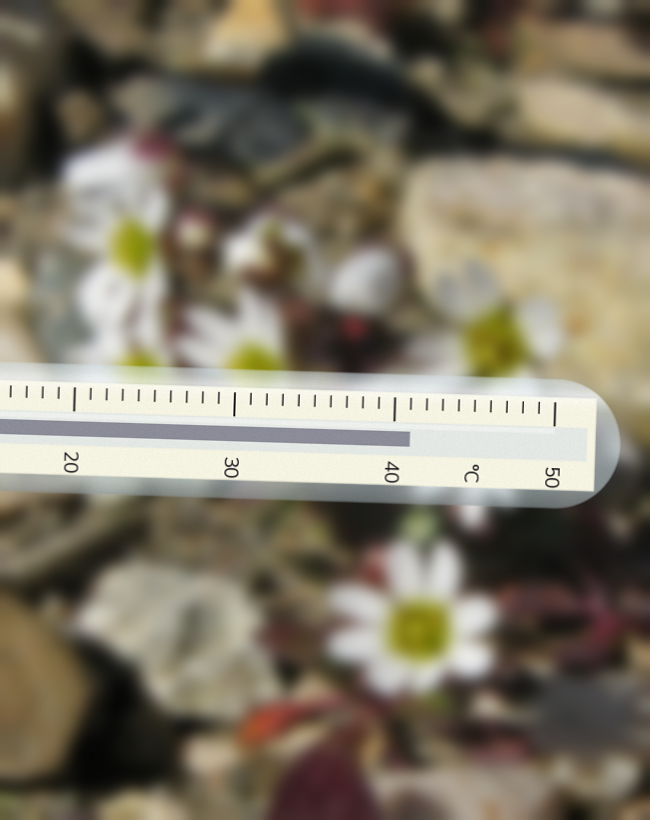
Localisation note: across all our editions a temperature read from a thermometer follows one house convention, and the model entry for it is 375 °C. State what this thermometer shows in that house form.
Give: 41 °C
